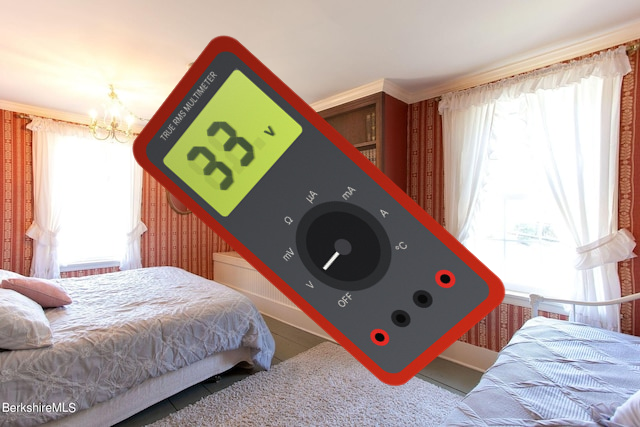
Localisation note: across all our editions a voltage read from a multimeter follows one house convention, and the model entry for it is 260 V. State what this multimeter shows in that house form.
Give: 33 V
